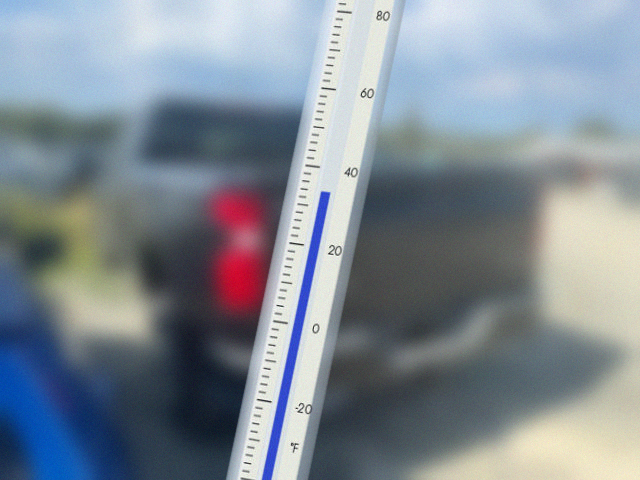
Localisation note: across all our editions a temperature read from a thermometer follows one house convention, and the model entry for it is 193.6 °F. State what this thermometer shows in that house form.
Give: 34 °F
